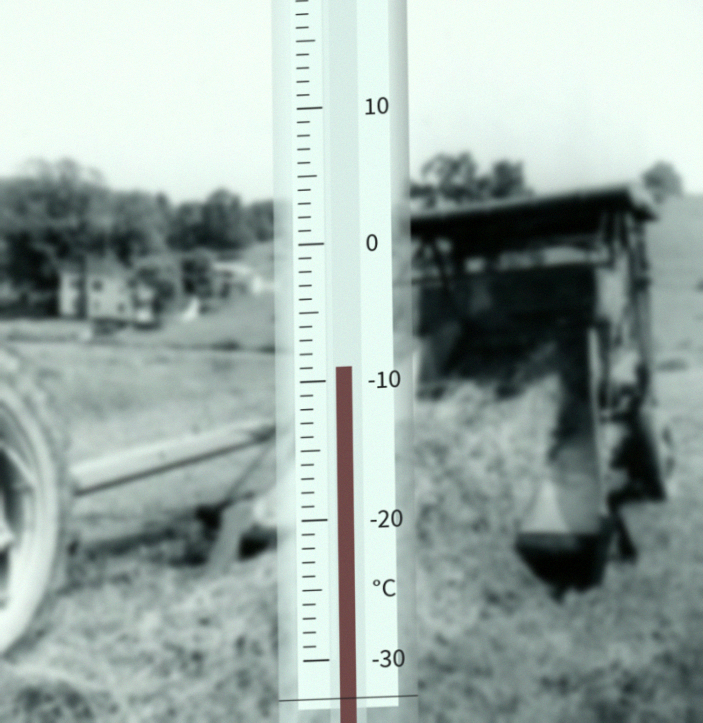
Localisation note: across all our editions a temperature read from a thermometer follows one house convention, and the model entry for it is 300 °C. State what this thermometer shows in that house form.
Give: -9 °C
